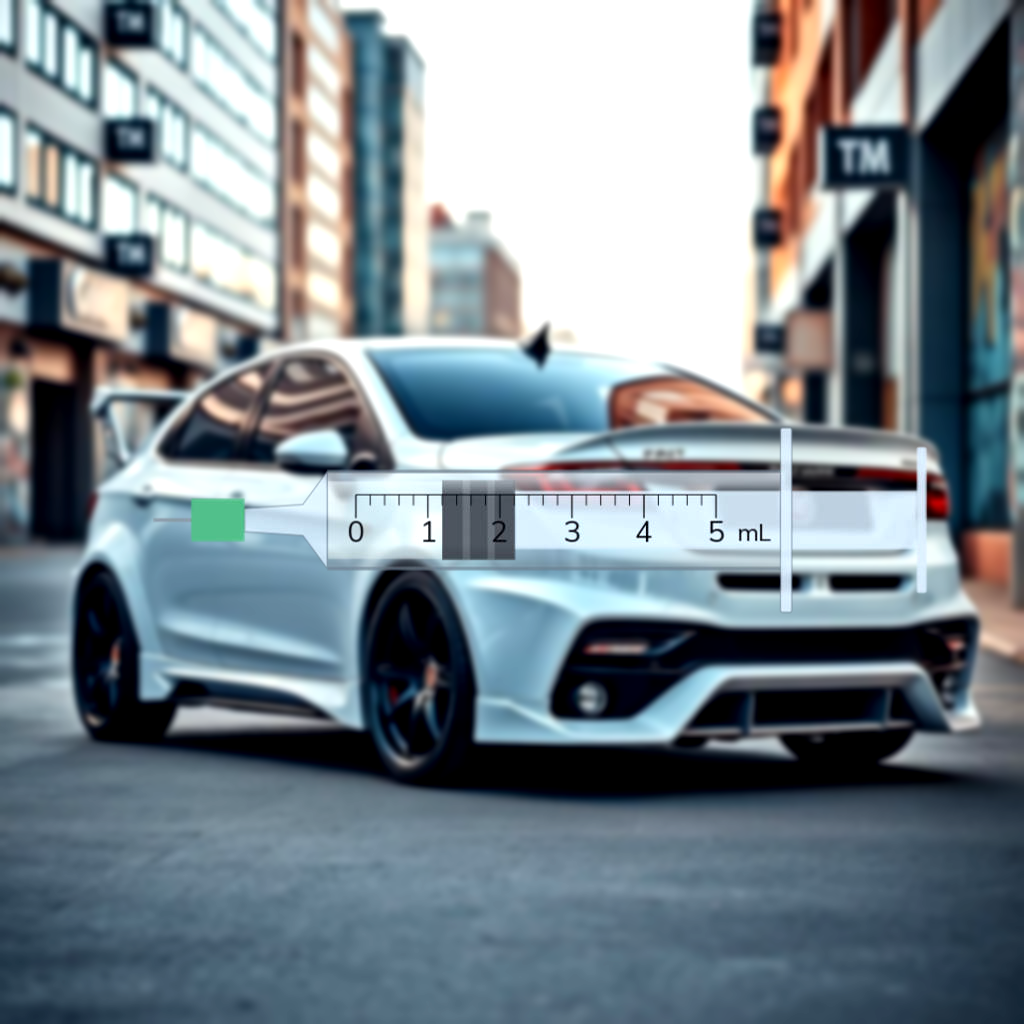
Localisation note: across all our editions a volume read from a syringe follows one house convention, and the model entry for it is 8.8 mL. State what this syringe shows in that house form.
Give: 1.2 mL
